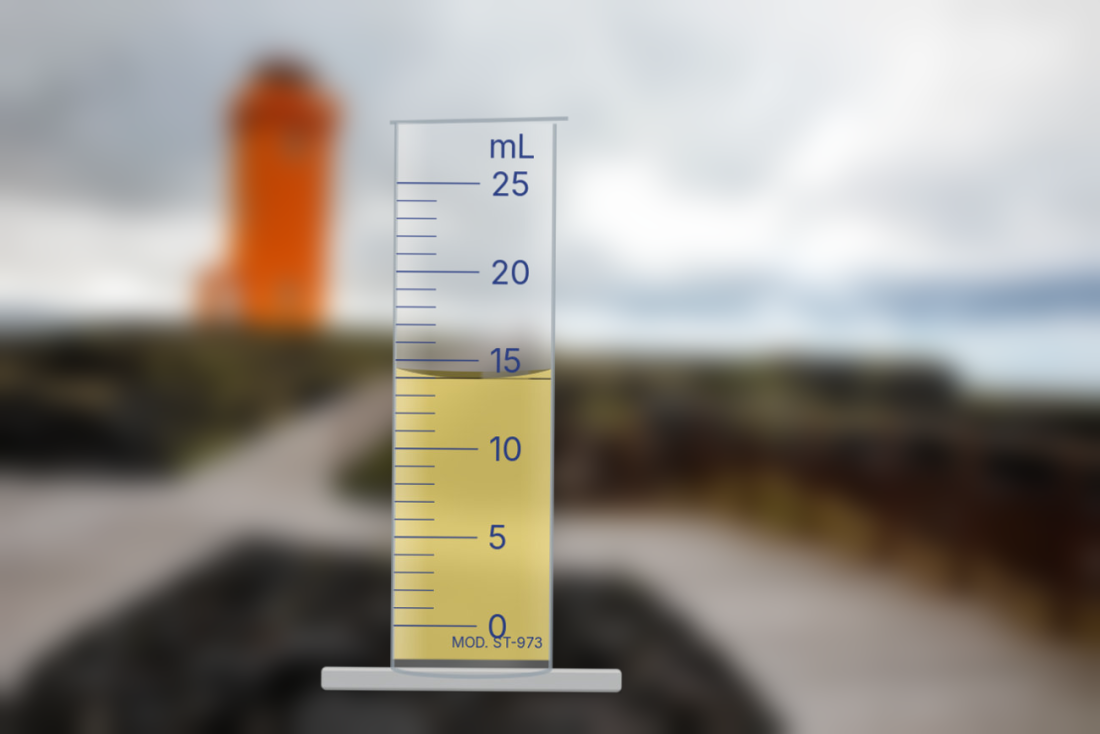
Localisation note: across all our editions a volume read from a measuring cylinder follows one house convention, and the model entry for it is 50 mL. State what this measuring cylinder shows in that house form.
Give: 14 mL
